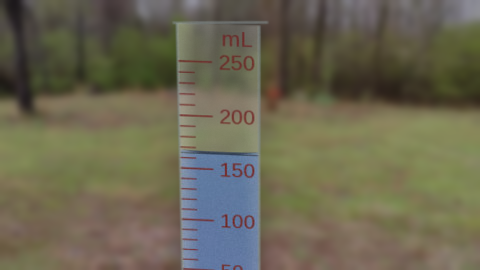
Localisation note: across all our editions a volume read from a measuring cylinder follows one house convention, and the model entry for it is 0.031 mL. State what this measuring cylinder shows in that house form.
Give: 165 mL
